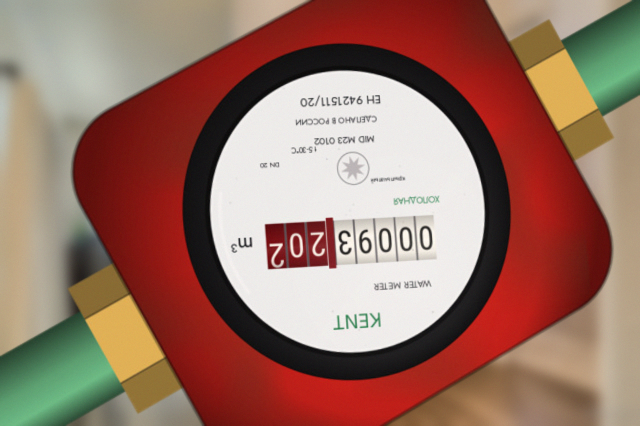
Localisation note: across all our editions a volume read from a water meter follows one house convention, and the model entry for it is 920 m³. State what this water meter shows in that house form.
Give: 93.202 m³
